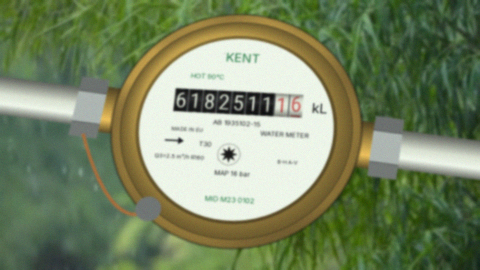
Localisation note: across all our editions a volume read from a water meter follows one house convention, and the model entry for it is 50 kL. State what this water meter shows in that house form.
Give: 6182511.16 kL
